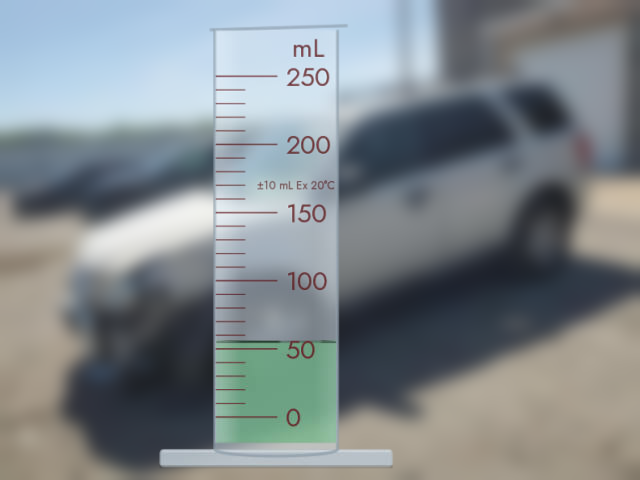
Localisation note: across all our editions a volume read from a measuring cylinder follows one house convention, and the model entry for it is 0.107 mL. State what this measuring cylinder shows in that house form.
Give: 55 mL
